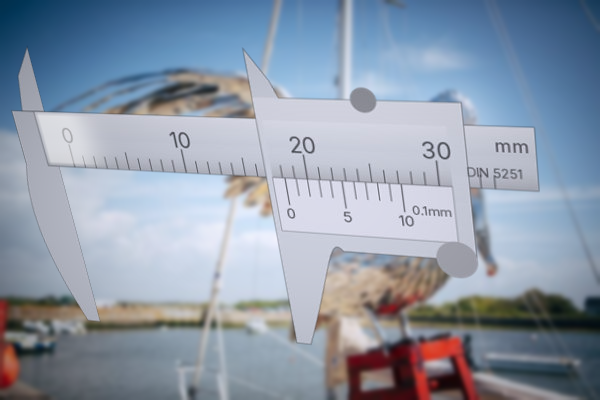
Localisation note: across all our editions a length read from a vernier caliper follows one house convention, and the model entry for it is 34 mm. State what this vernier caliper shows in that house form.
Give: 18.2 mm
